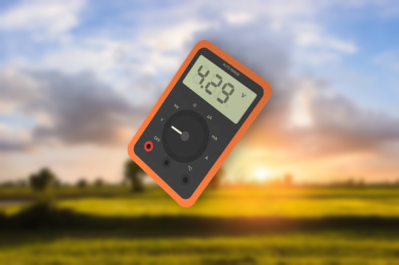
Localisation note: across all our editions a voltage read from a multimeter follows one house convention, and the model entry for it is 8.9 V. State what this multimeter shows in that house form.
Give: 4.29 V
